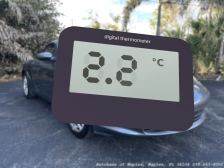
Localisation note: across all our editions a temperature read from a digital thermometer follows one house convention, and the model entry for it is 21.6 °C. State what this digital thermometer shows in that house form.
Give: 2.2 °C
